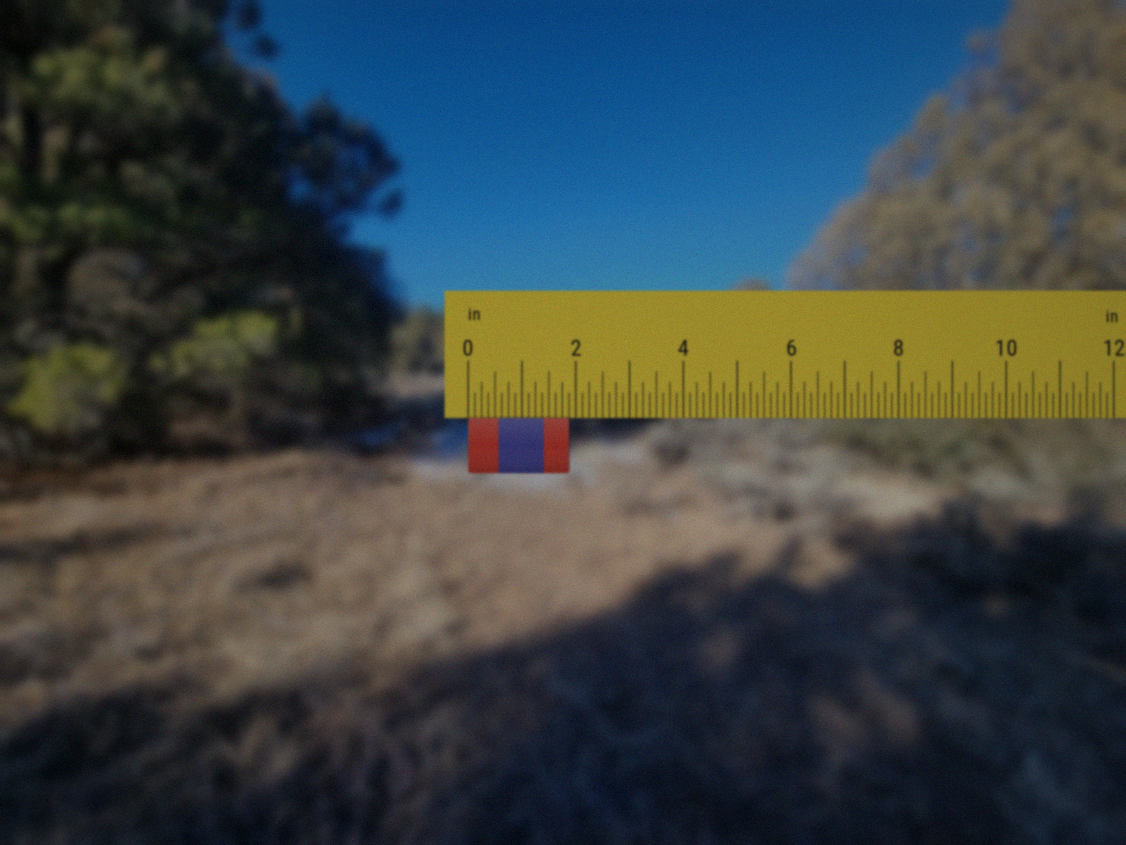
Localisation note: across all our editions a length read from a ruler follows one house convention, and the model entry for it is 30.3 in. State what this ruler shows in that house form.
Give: 1.875 in
